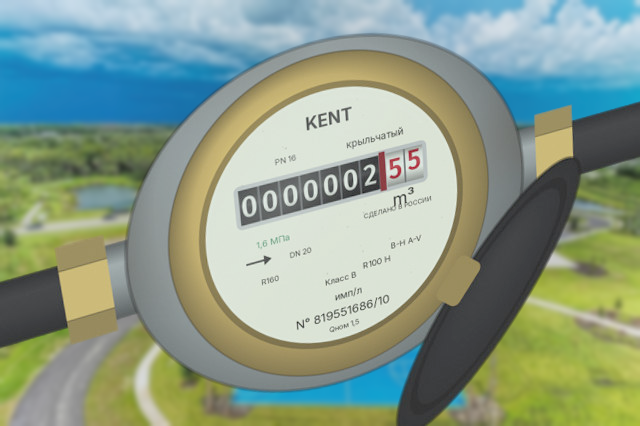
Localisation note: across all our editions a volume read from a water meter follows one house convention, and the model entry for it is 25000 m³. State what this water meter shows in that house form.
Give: 2.55 m³
